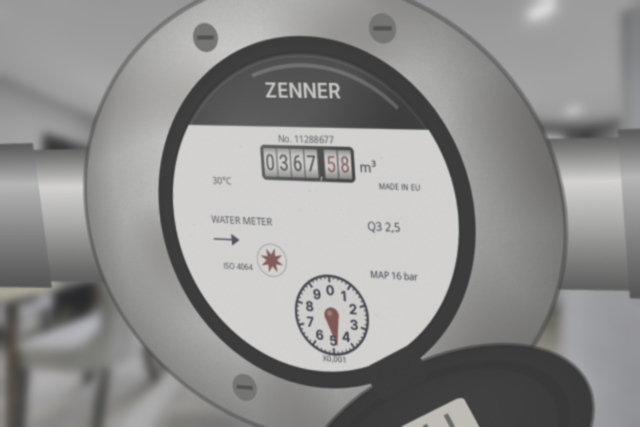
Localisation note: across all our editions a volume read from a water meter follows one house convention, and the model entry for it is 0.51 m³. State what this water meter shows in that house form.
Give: 367.584 m³
